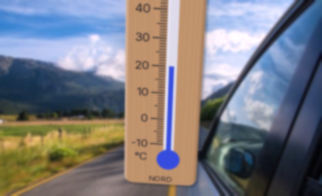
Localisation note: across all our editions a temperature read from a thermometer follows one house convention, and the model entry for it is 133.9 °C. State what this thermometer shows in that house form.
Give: 20 °C
